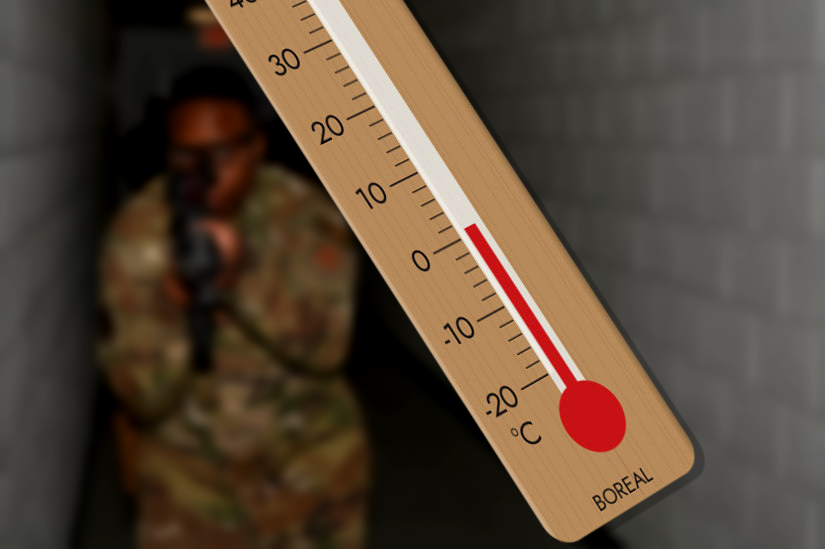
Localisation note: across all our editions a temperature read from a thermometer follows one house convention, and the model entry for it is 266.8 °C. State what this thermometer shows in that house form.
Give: 1 °C
